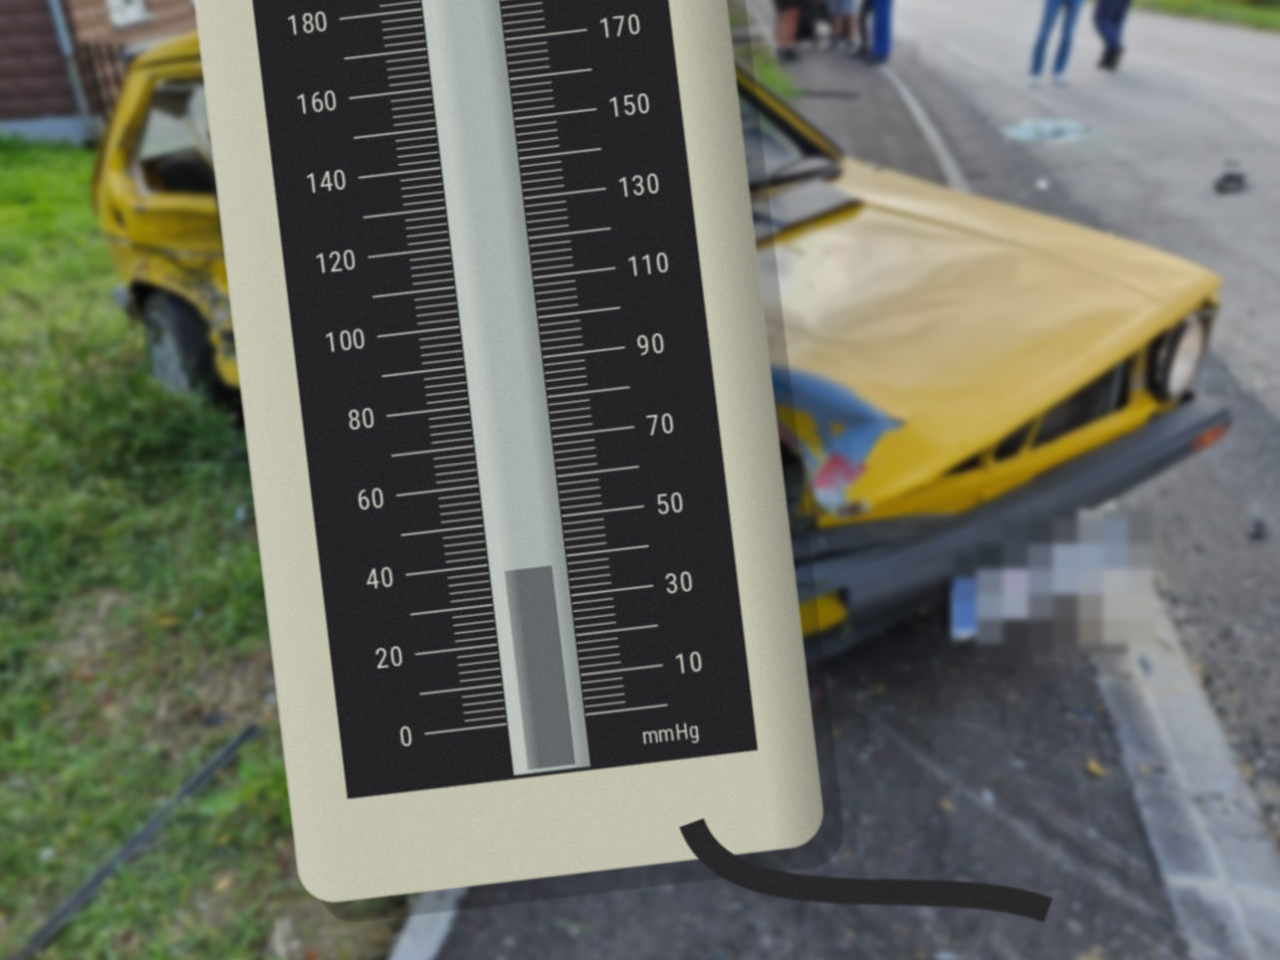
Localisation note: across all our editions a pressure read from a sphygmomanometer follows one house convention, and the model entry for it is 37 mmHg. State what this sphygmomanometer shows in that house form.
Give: 38 mmHg
